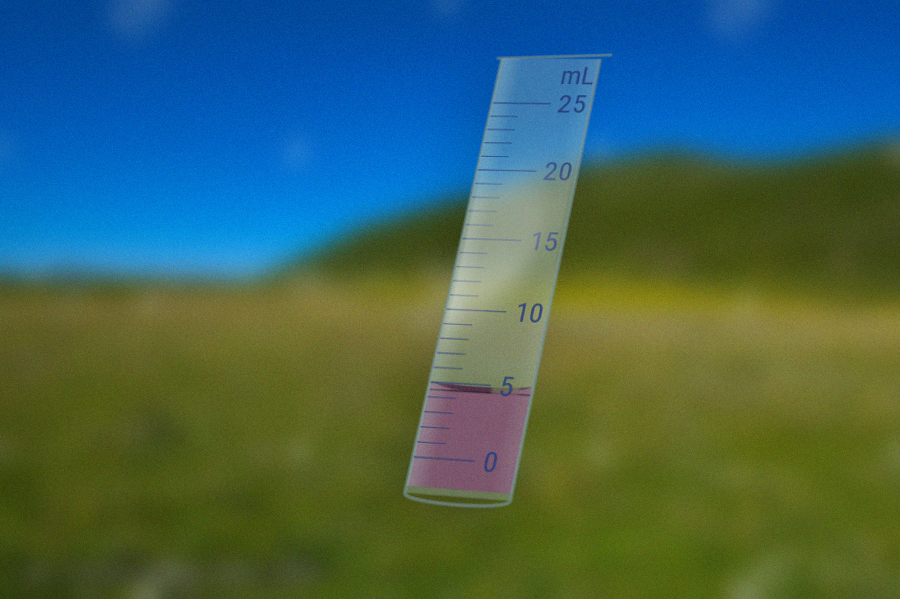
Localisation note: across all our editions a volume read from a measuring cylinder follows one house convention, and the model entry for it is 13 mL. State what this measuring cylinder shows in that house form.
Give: 4.5 mL
